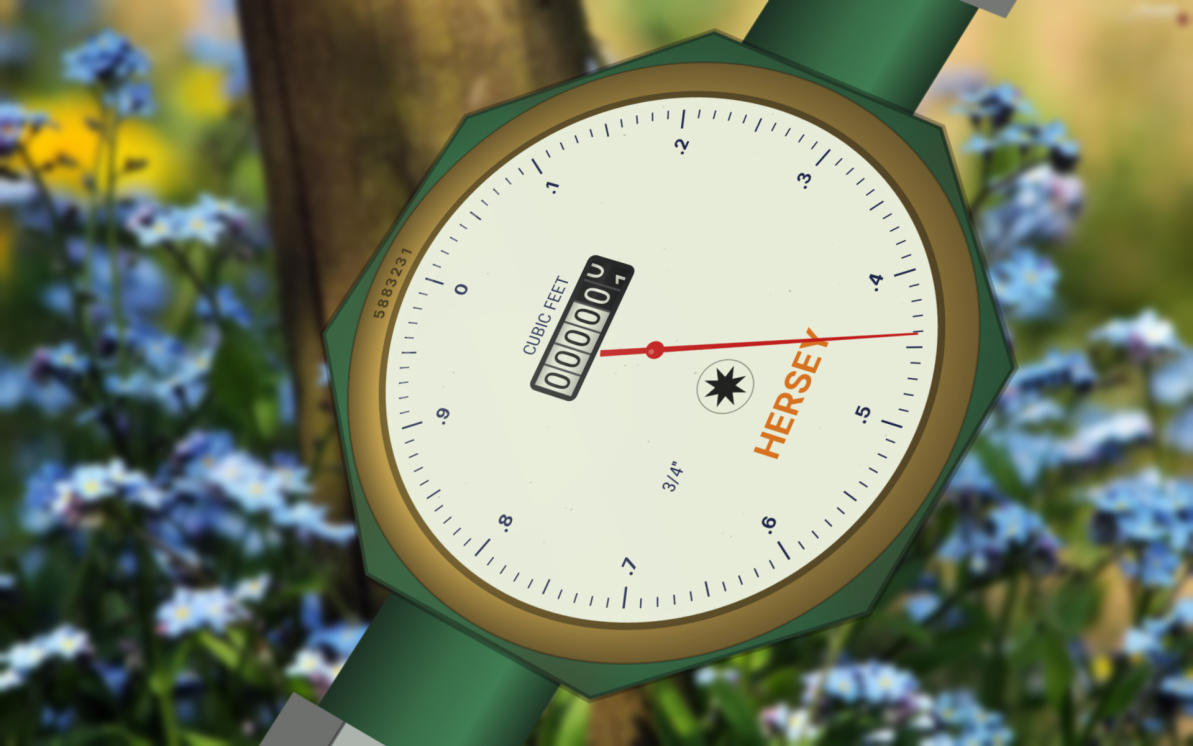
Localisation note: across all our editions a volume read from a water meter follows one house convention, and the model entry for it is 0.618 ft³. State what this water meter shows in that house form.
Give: 0.44 ft³
